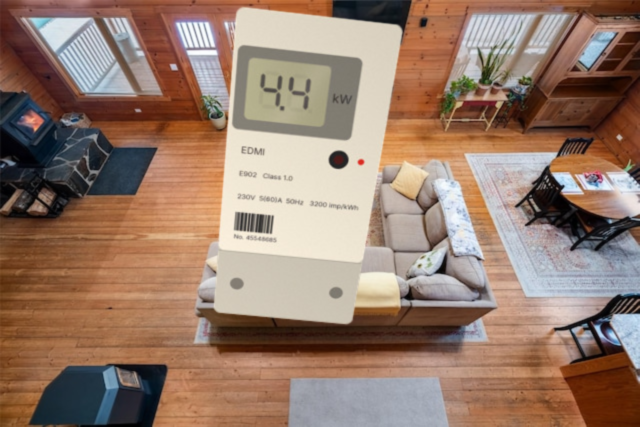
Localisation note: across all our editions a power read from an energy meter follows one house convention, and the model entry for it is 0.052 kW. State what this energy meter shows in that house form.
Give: 4.4 kW
